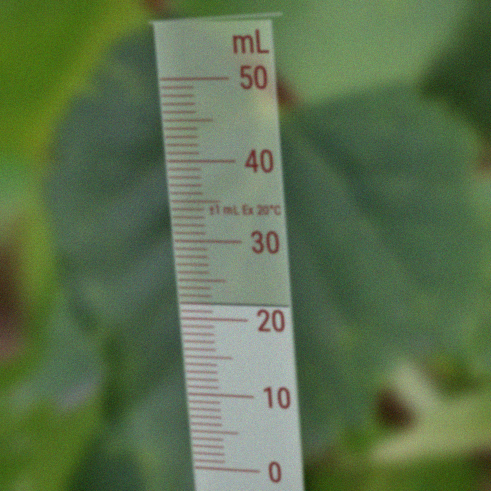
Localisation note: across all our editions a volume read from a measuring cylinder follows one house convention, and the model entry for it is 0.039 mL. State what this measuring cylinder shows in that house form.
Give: 22 mL
